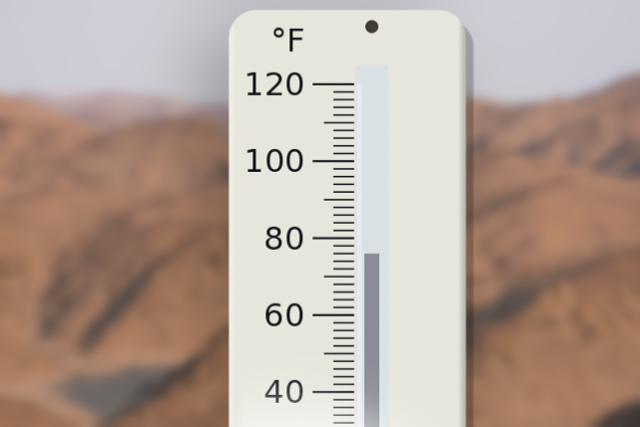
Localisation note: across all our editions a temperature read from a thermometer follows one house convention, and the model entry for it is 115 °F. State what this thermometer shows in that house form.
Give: 76 °F
